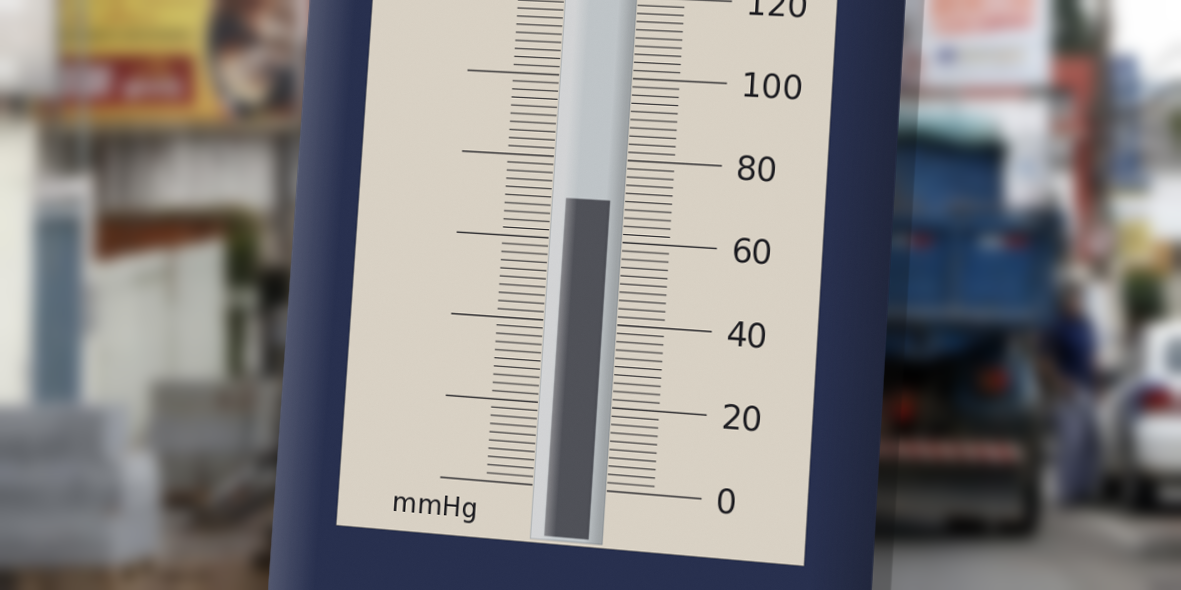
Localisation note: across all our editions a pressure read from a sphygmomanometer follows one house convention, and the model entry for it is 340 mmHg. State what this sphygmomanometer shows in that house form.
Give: 70 mmHg
